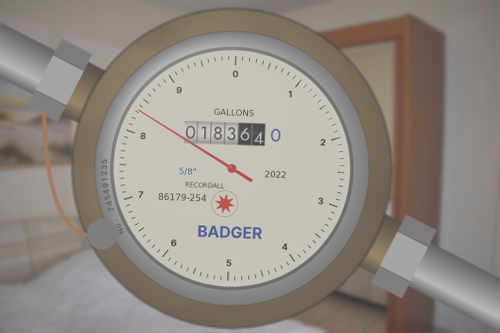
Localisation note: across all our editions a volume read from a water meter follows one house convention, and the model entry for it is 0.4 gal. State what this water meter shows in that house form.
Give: 183638.3 gal
